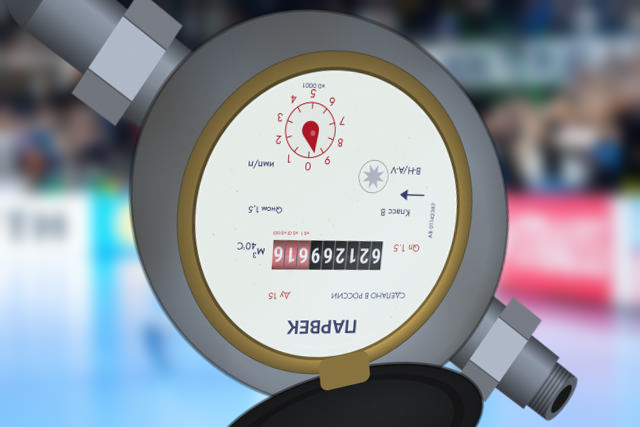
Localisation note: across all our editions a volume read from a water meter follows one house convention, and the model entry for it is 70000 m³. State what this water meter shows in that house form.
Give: 621269.6159 m³
